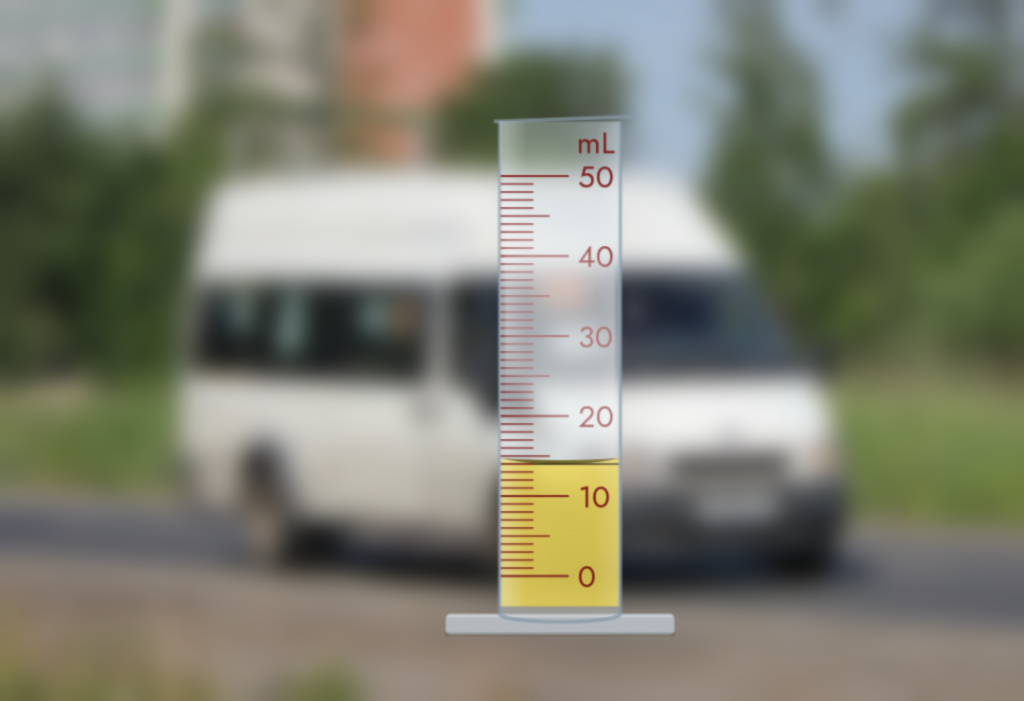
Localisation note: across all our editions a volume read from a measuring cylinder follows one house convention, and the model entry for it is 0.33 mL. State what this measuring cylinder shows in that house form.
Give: 14 mL
